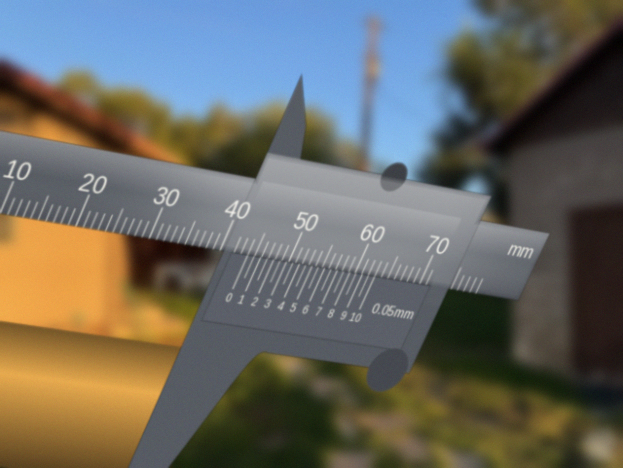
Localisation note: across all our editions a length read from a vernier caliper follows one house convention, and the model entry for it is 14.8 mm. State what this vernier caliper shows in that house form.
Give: 44.0 mm
